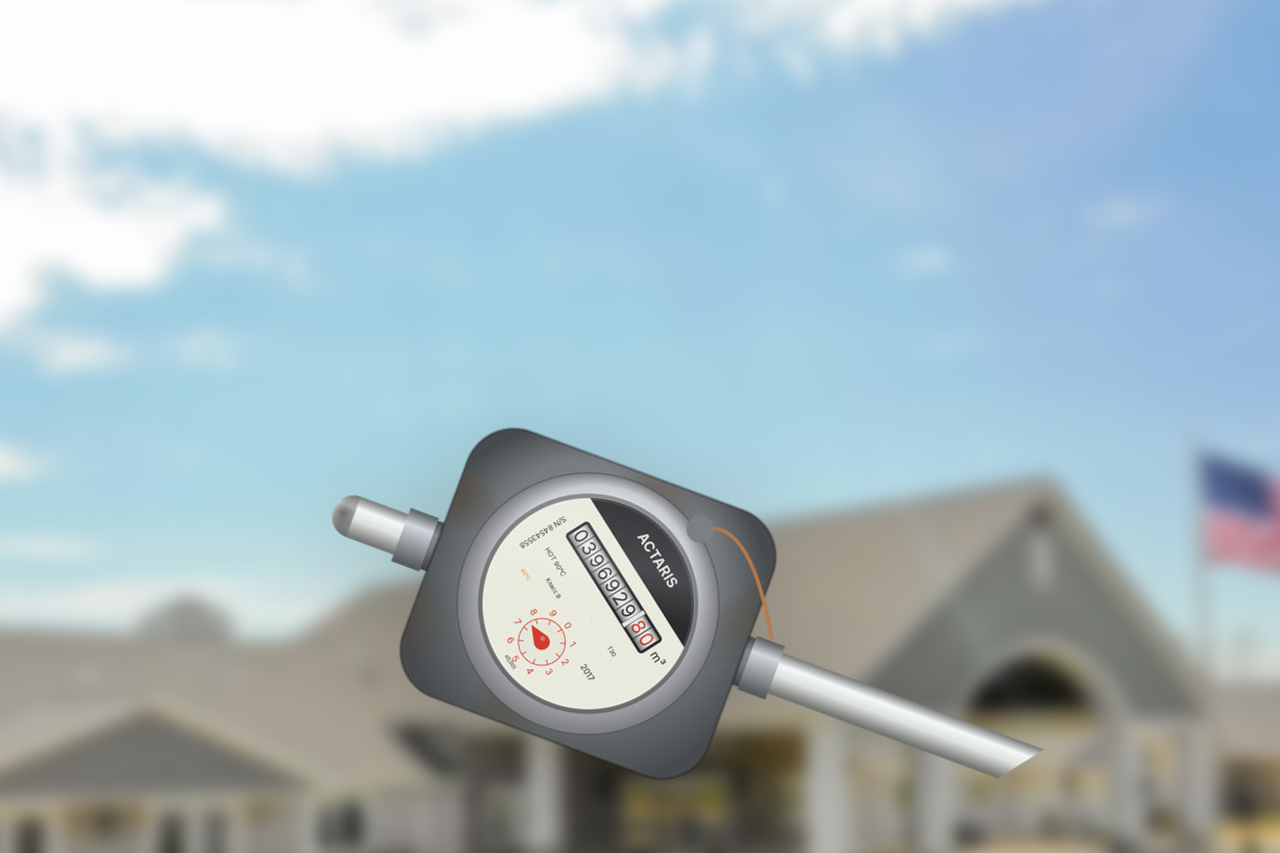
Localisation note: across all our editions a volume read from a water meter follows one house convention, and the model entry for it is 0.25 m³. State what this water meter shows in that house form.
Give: 396929.807 m³
